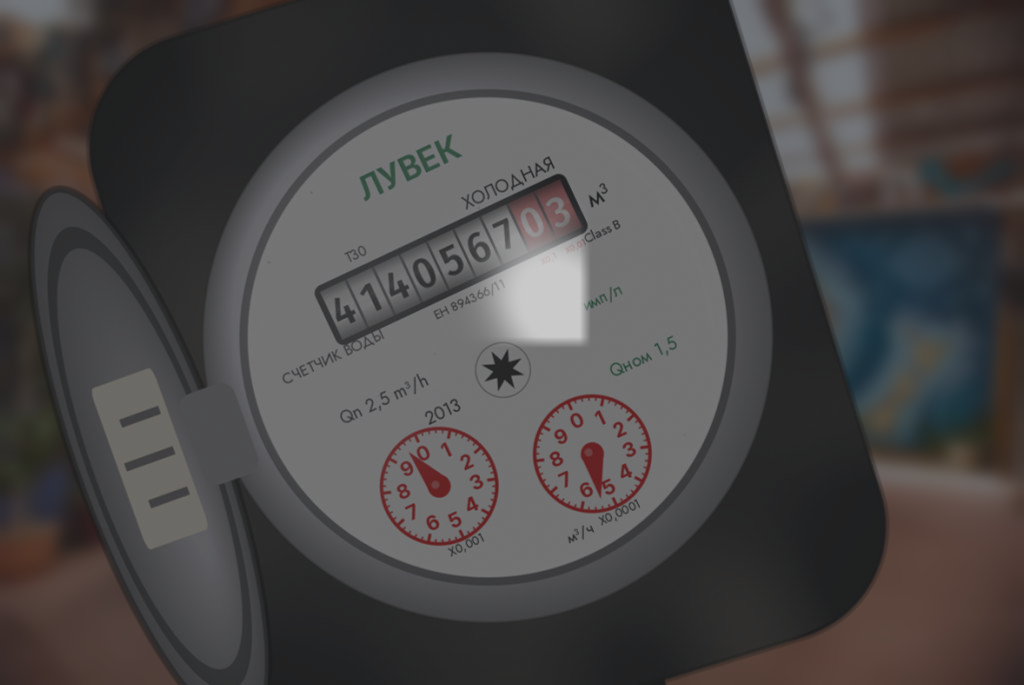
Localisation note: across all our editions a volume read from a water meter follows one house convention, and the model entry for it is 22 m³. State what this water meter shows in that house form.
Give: 4140567.0295 m³
